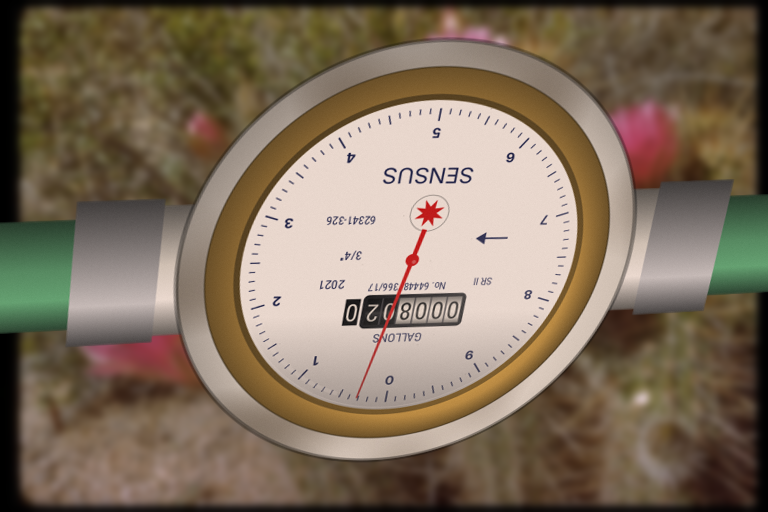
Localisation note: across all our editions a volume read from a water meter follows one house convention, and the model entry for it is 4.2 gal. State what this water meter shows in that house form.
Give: 8020.3 gal
